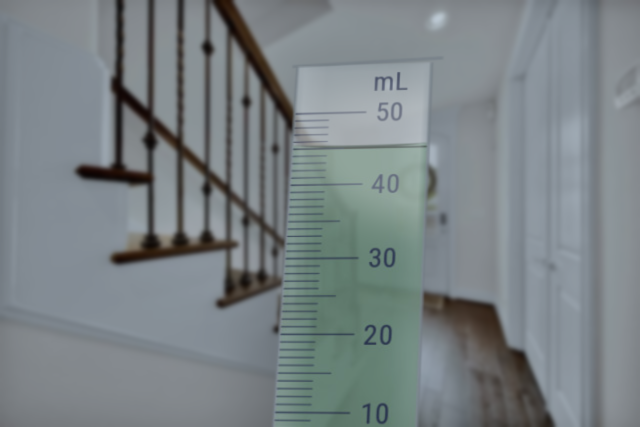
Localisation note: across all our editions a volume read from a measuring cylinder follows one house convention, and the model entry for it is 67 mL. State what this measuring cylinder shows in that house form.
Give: 45 mL
